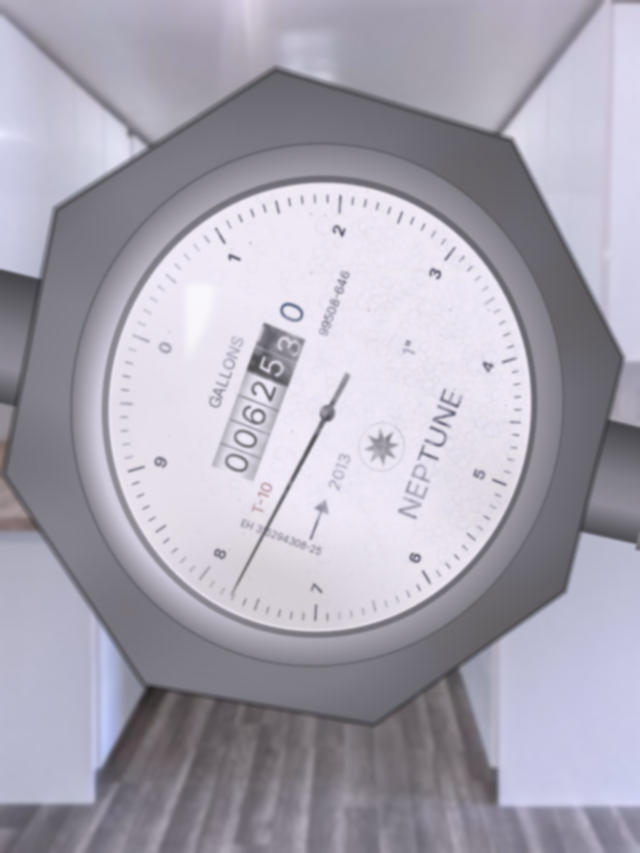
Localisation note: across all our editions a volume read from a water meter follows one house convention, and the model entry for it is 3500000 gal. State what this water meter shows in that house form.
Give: 62527.7 gal
